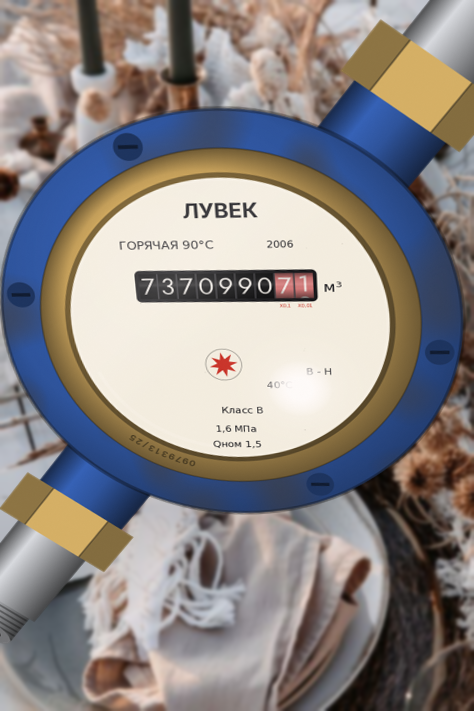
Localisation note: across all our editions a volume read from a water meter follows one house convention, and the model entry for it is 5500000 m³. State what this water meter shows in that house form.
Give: 7370990.71 m³
